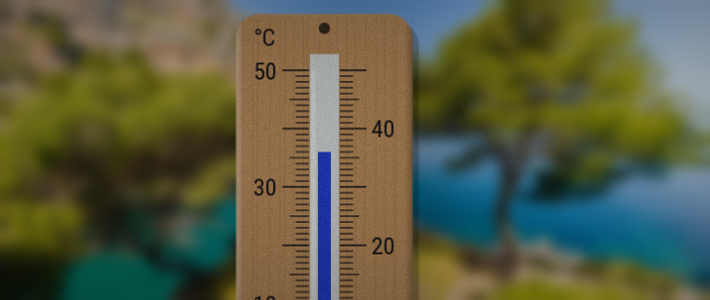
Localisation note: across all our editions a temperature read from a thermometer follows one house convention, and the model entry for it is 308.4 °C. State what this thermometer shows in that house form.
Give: 36 °C
